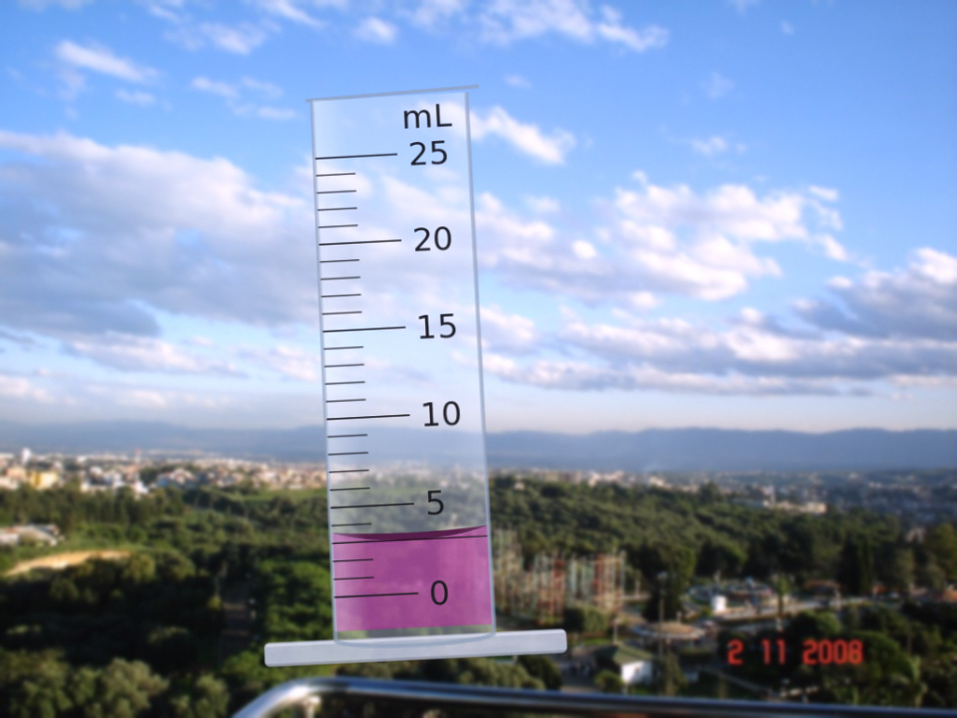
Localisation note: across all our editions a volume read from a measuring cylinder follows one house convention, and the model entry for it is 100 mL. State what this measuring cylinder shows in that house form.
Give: 3 mL
